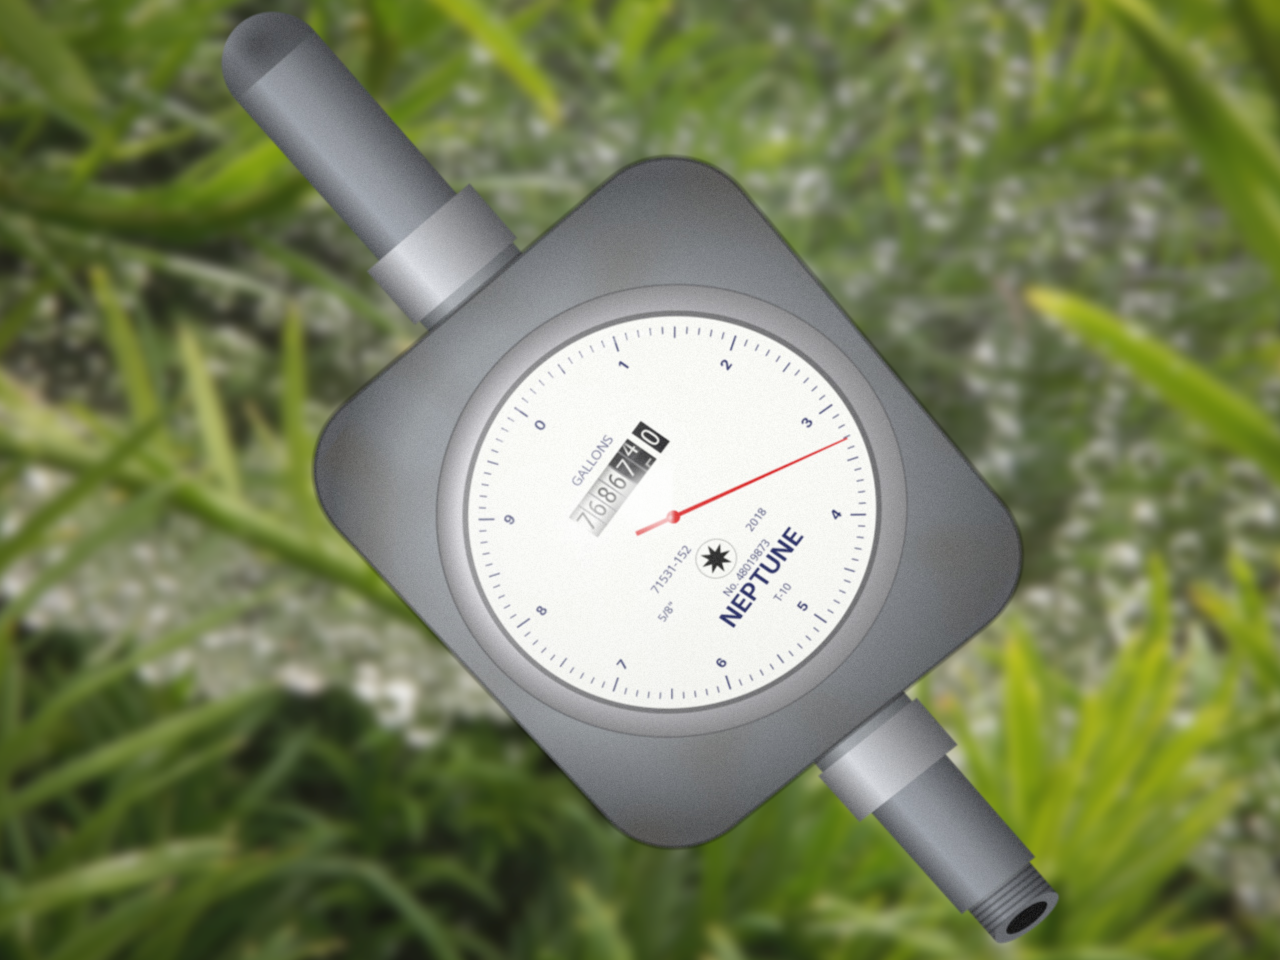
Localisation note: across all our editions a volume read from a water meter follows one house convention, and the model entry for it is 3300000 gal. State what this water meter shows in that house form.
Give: 7686743.3 gal
